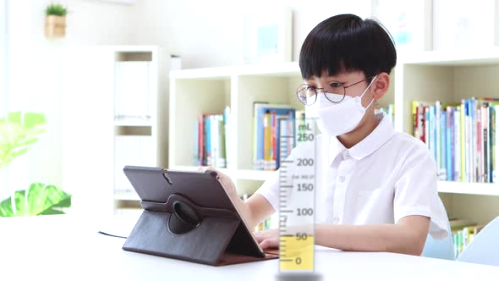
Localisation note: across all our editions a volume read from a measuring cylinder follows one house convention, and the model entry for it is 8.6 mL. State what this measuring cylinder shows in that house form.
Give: 50 mL
